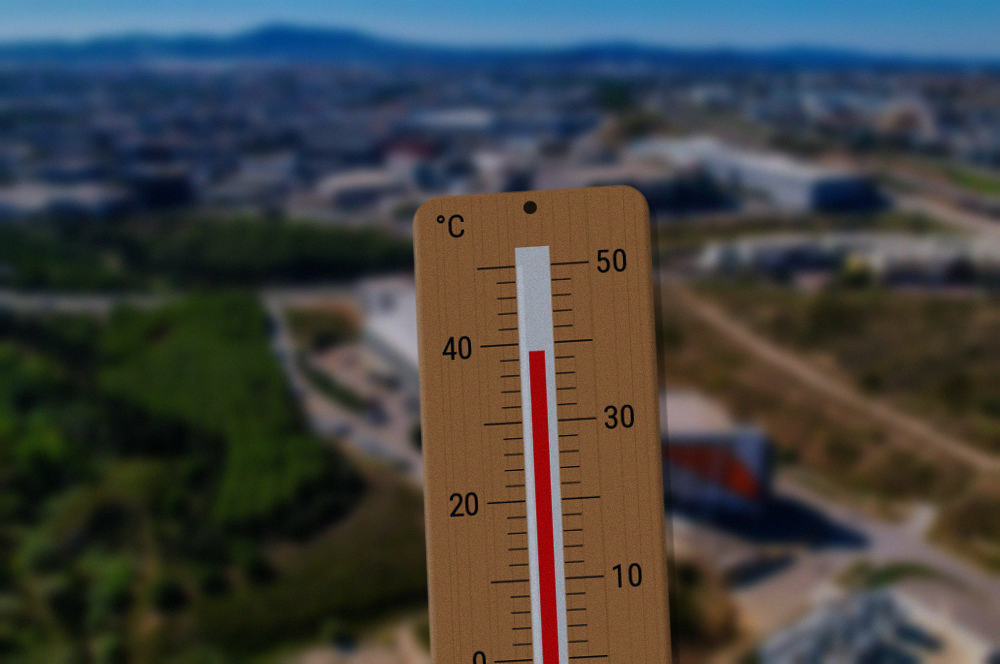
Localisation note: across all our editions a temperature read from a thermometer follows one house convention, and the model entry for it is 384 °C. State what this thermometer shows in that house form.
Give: 39 °C
